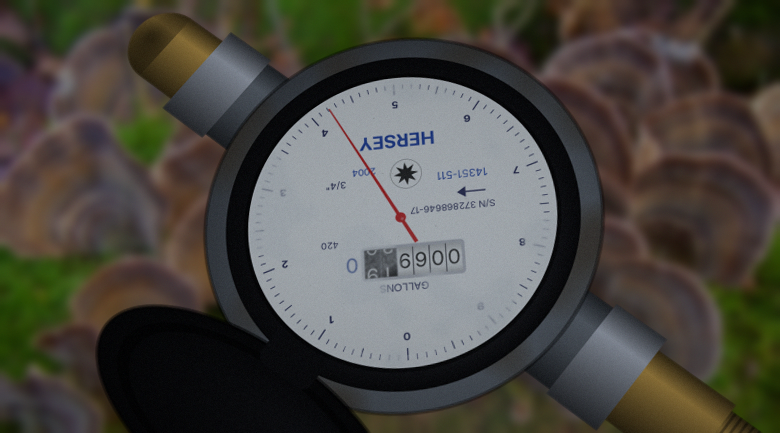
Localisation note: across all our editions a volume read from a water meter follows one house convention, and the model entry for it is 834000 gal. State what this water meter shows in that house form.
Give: 69194.2 gal
